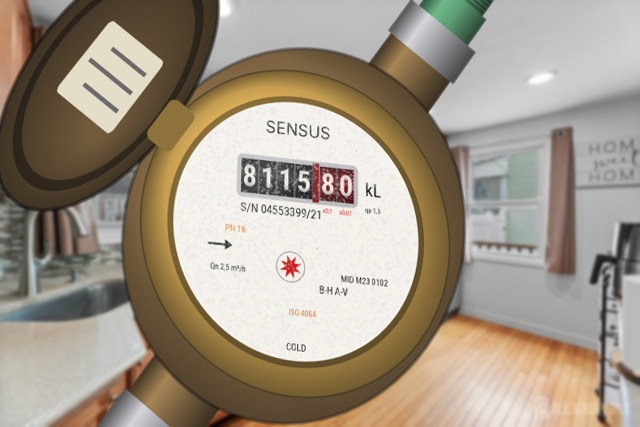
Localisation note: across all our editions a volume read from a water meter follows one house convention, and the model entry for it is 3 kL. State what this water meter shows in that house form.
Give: 8115.80 kL
